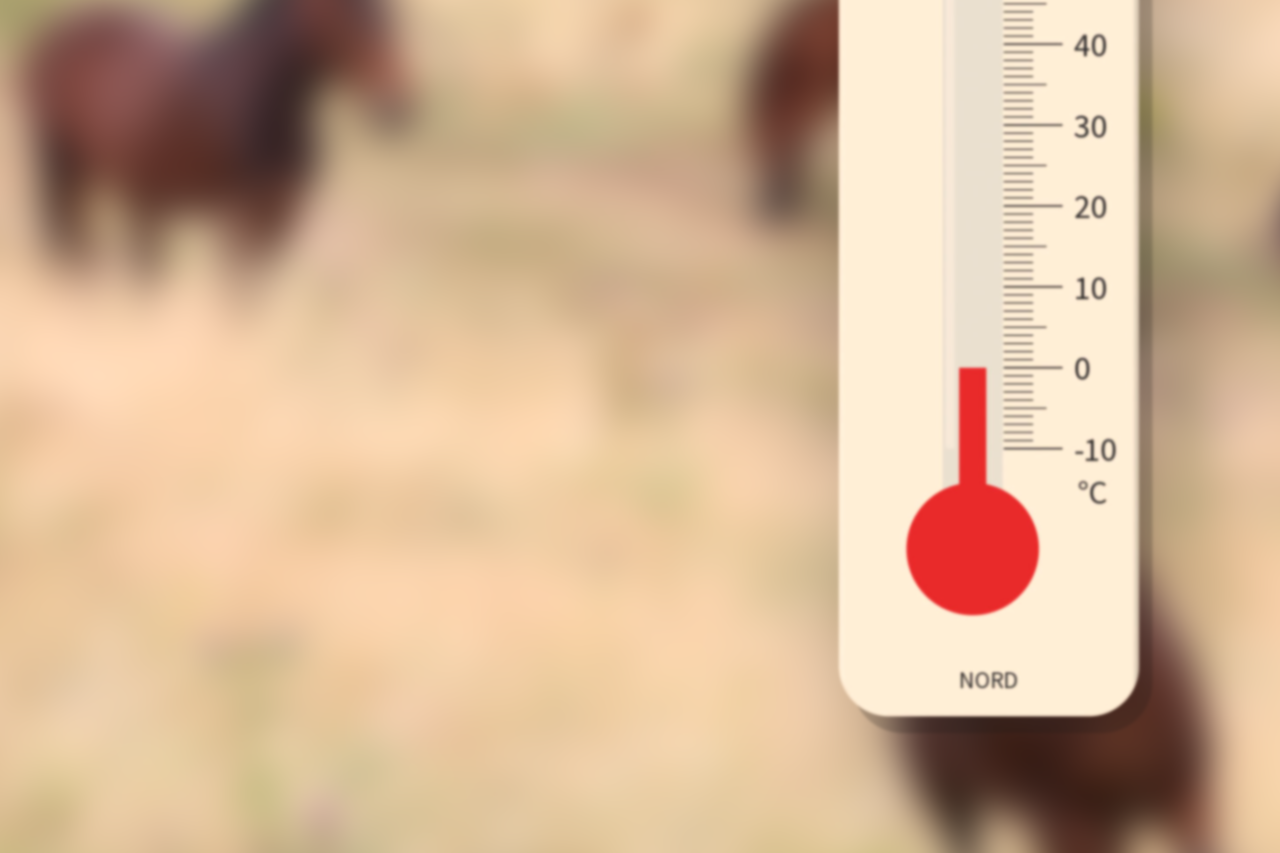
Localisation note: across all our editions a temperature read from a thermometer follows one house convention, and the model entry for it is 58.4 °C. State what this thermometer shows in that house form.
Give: 0 °C
